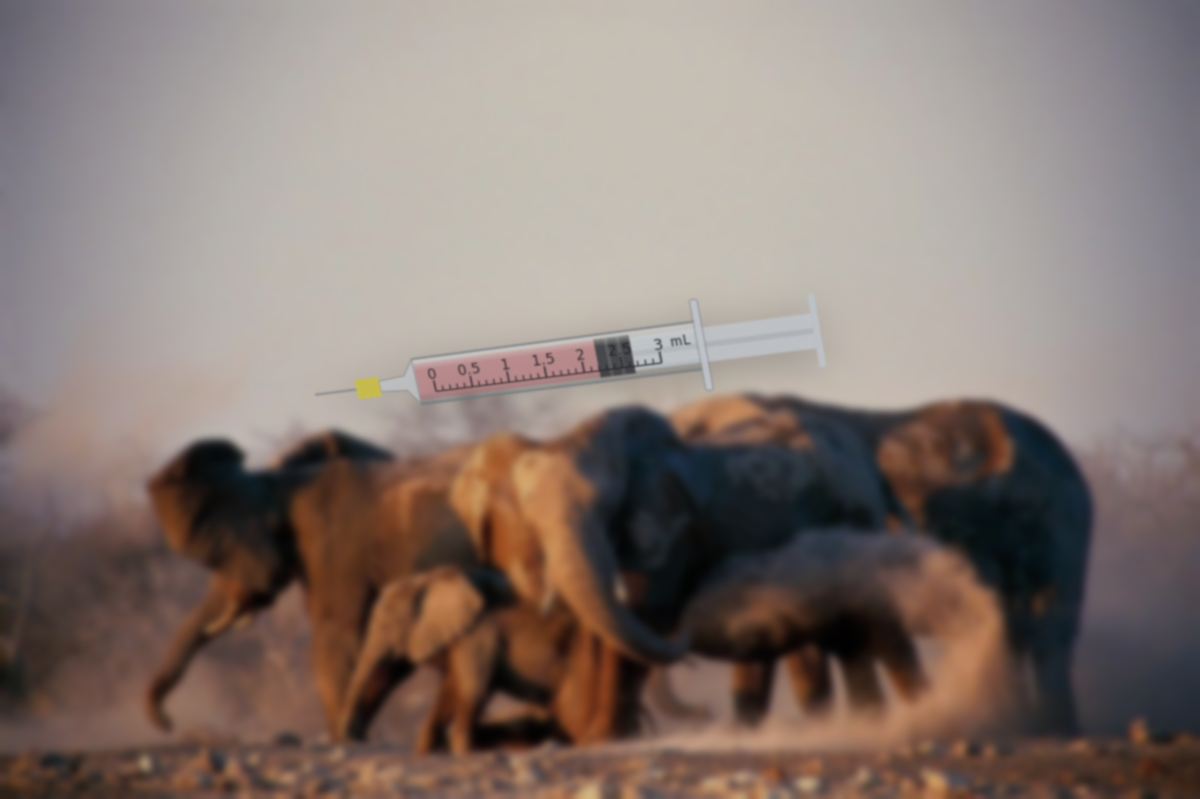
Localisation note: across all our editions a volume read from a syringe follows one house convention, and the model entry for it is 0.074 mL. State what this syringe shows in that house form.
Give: 2.2 mL
